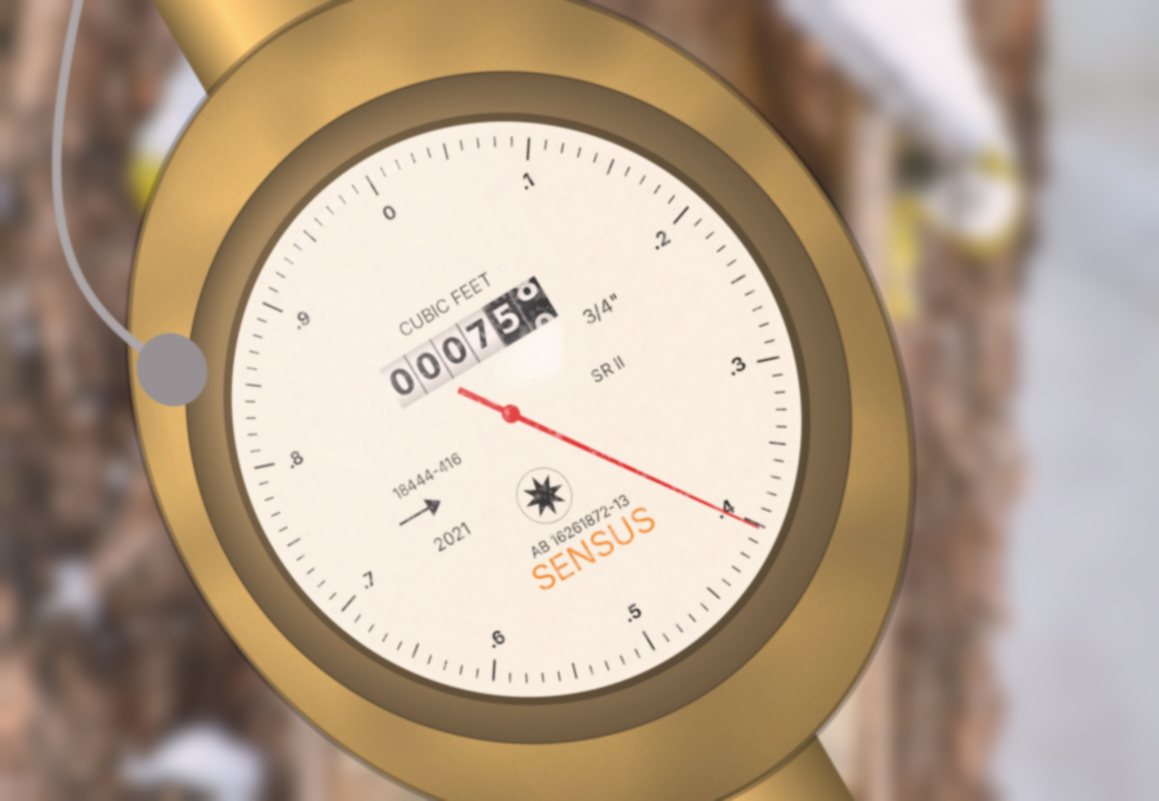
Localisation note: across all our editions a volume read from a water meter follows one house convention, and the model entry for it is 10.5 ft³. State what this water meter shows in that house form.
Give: 758.40 ft³
